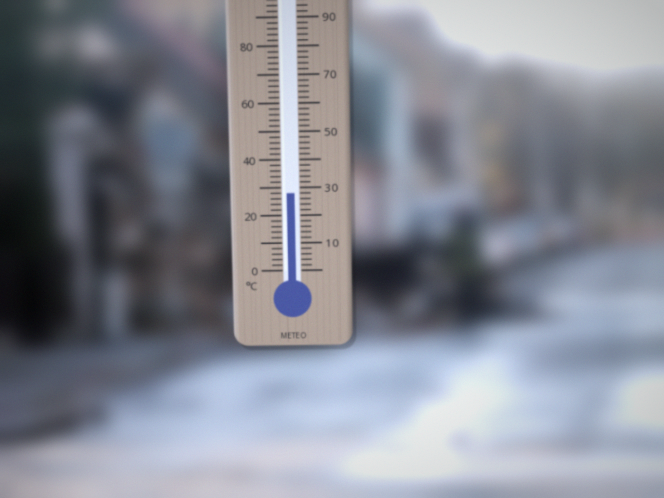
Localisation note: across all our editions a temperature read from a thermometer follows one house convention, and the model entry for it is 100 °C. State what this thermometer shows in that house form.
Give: 28 °C
